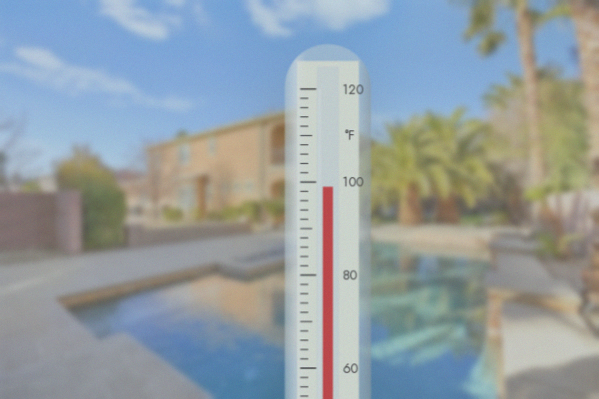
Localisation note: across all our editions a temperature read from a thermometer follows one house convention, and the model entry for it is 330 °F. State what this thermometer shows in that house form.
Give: 99 °F
